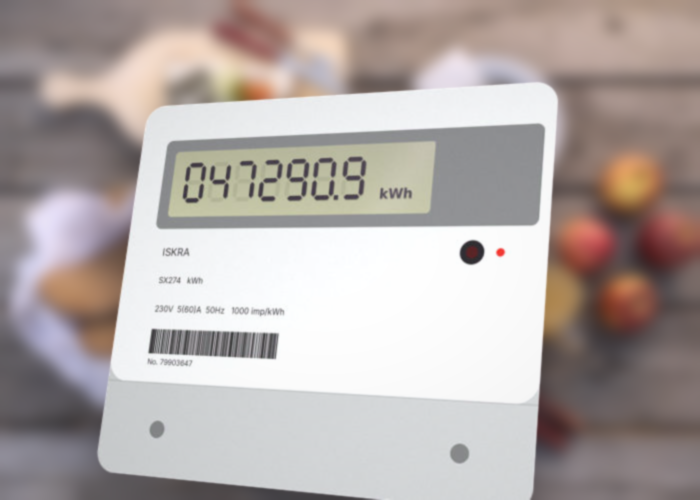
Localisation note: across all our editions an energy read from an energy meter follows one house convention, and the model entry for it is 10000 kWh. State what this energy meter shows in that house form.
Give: 47290.9 kWh
